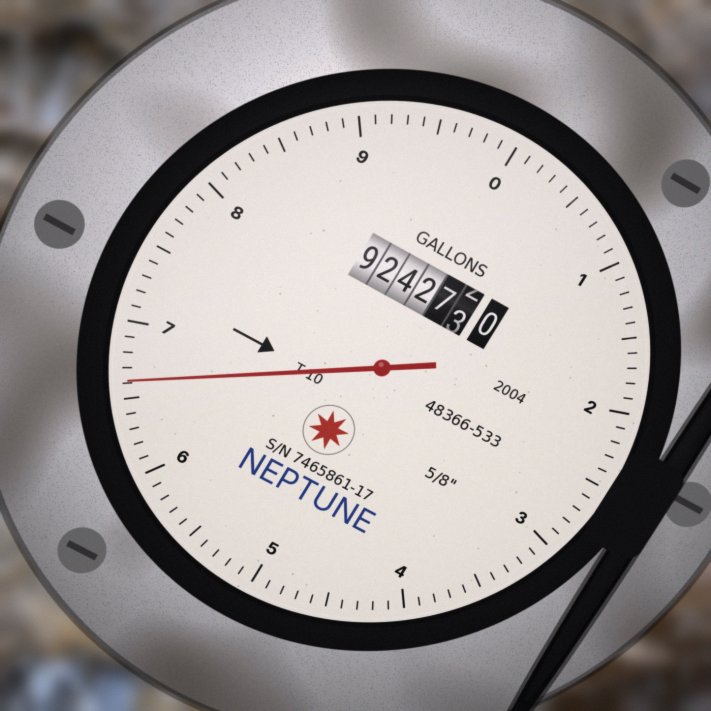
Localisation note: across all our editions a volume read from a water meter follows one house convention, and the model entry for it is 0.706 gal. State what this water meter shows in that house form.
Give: 9242726.6 gal
